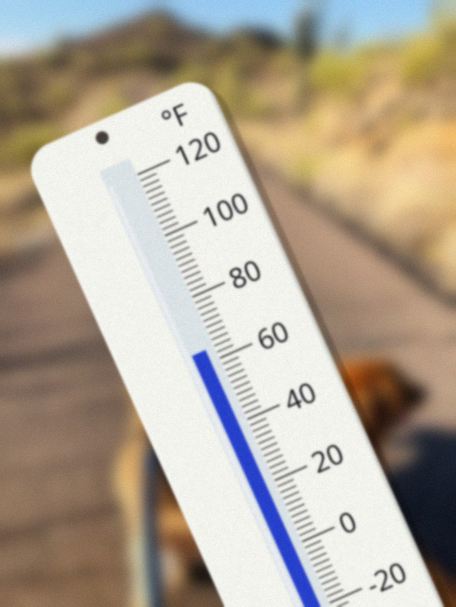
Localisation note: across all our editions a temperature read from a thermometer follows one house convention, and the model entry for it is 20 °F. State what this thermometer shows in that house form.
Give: 64 °F
